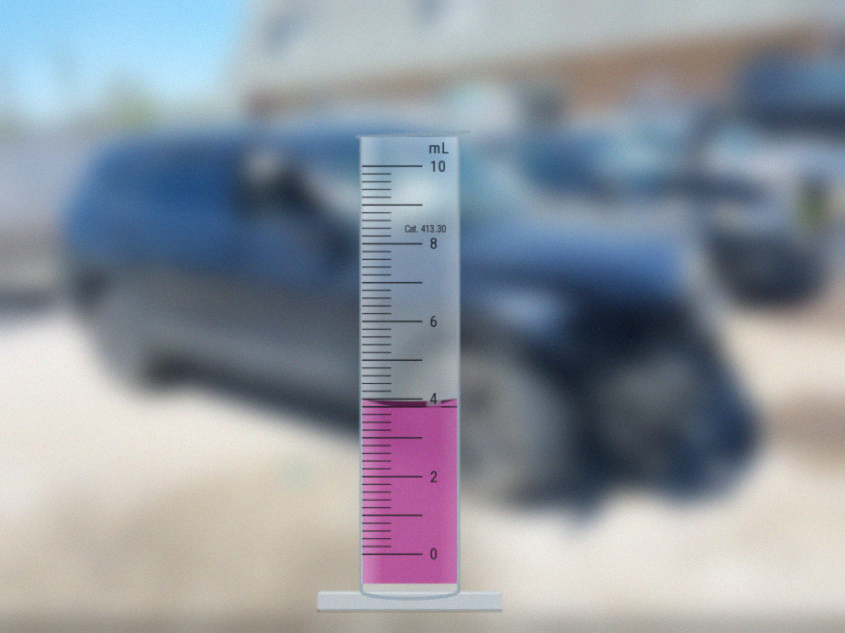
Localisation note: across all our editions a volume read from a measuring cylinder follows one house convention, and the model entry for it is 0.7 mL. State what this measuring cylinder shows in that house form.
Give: 3.8 mL
